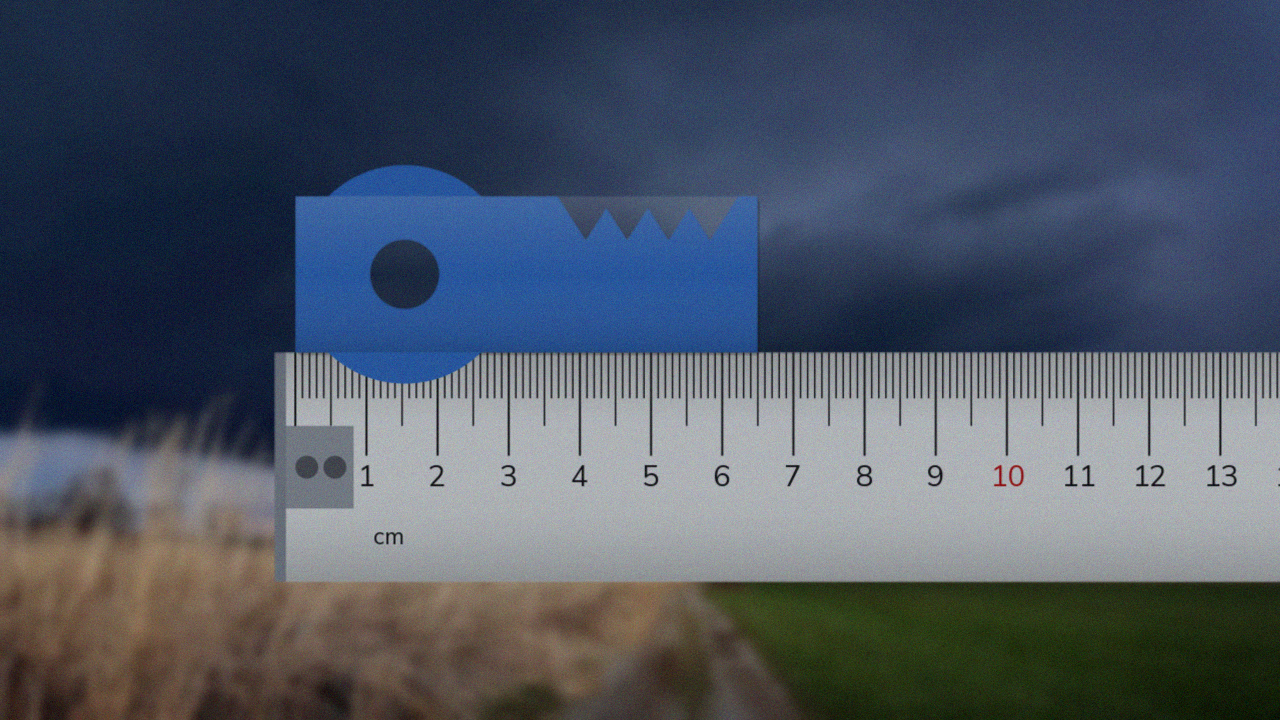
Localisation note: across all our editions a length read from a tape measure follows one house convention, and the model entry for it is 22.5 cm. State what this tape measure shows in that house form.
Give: 6.5 cm
